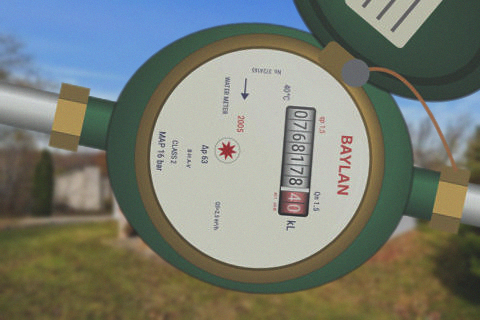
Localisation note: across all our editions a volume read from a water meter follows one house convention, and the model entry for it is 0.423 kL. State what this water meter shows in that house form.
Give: 768178.40 kL
